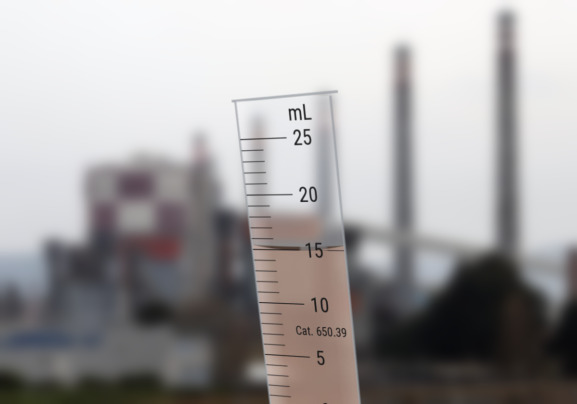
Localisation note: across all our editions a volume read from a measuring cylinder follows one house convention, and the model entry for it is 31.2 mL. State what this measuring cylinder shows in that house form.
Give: 15 mL
